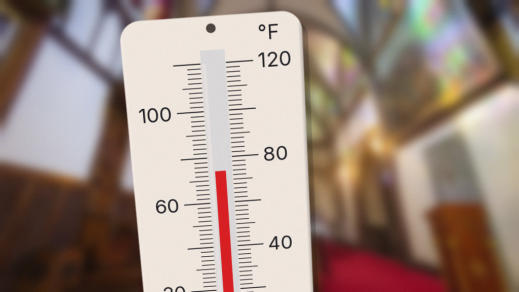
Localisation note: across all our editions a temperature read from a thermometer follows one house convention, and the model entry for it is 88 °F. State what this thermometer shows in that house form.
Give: 74 °F
